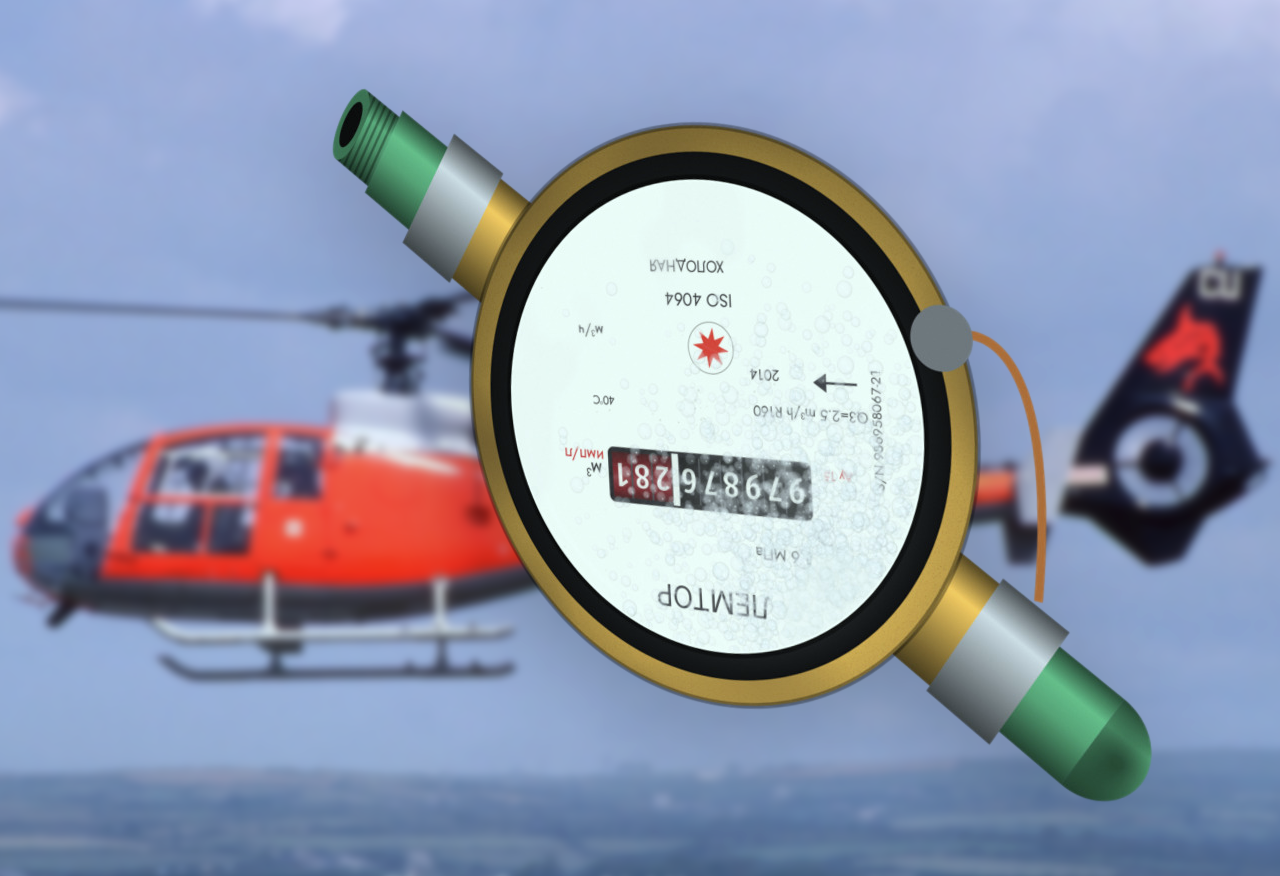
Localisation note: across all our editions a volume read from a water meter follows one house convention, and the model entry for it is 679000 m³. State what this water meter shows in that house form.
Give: 979876.281 m³
